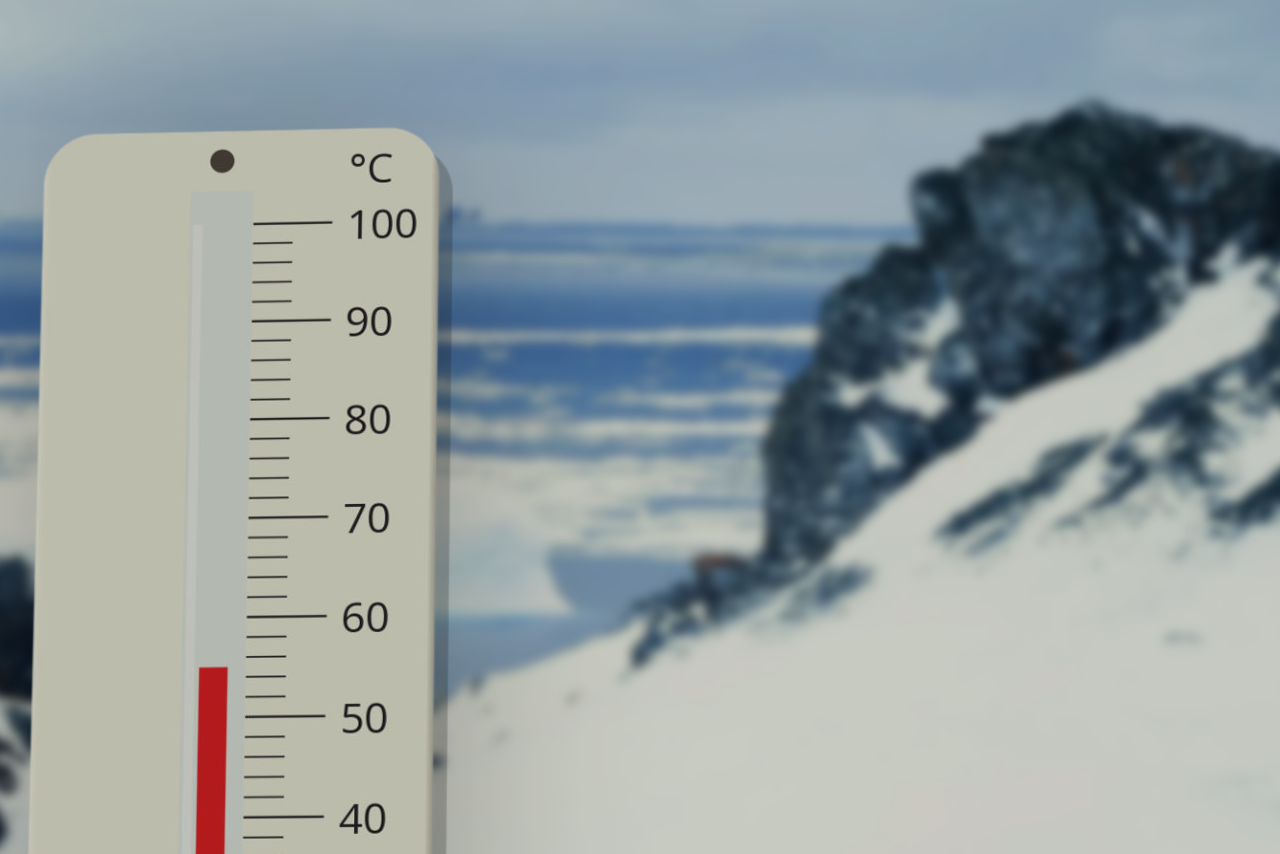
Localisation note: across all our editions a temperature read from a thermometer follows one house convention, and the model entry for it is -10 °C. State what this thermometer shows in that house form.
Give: 55 °C
